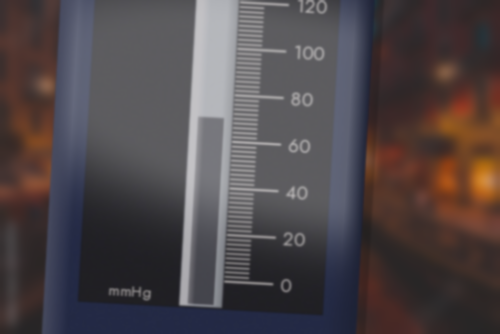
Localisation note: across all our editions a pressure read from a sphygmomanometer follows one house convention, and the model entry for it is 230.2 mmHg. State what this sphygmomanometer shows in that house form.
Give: 70 mmHg
